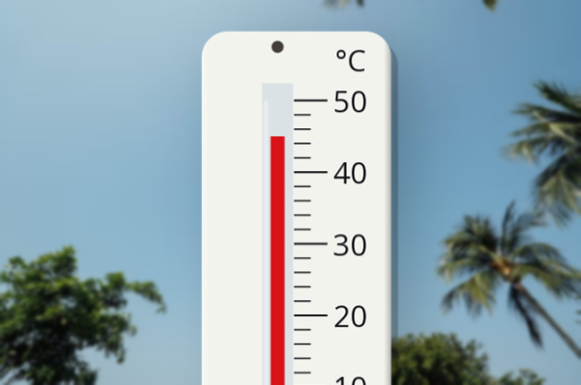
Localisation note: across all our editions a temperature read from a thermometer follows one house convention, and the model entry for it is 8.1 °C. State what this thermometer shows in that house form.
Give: 45 °C
